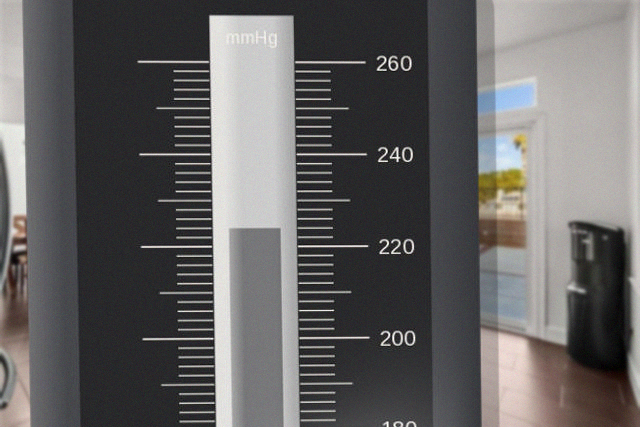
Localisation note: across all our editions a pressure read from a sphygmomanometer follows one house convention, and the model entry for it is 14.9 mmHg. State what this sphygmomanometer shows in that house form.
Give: 224 mmHg
